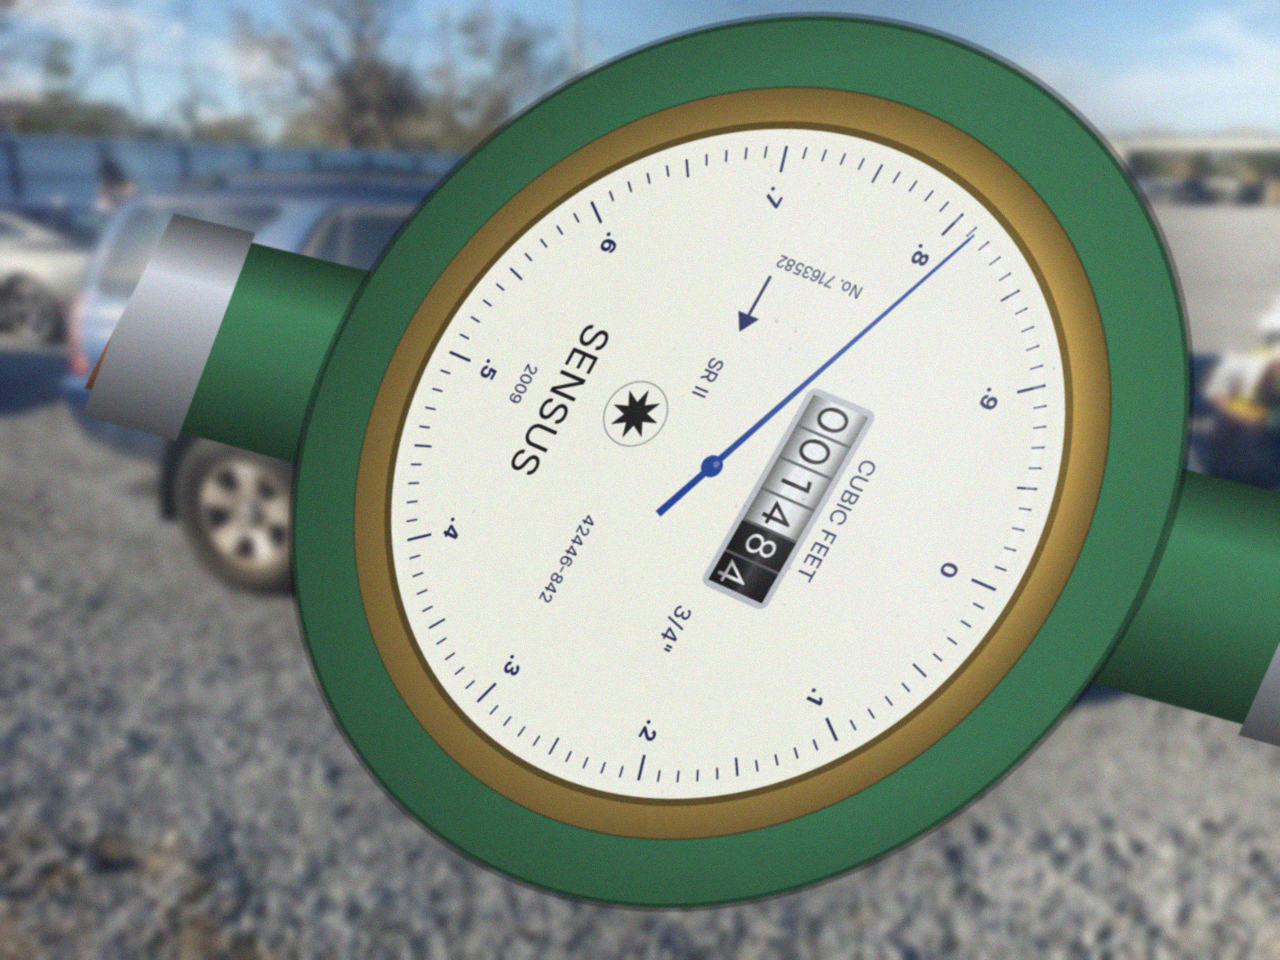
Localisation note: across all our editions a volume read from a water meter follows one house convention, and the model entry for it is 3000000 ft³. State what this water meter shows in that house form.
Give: 1483.81 ft³
